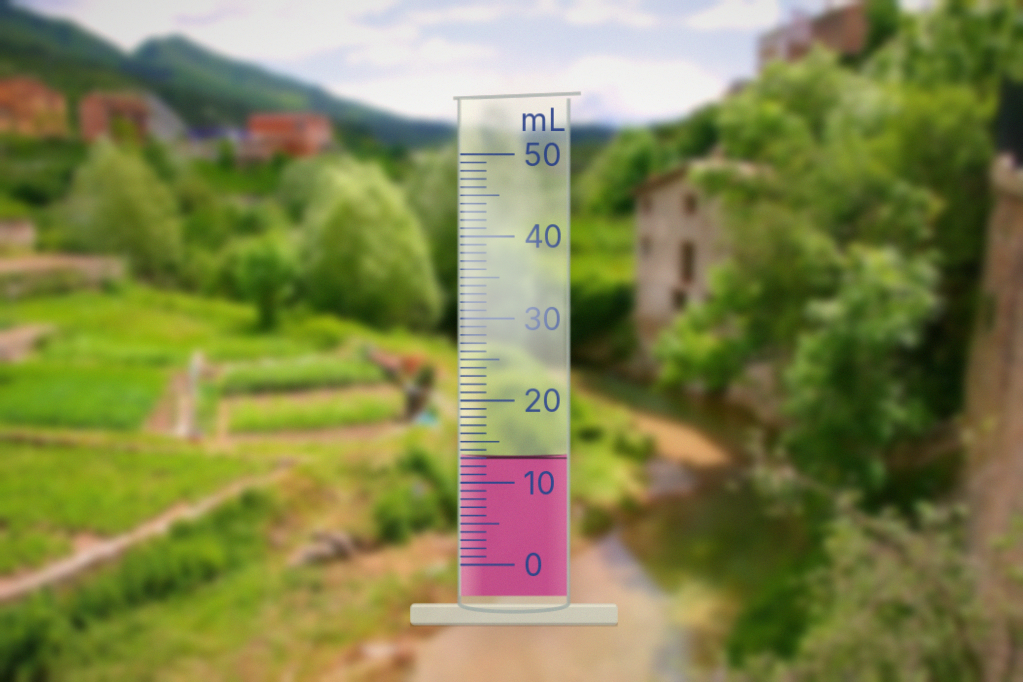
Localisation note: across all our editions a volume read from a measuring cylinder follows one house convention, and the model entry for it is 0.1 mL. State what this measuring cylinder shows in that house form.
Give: 13 mL
